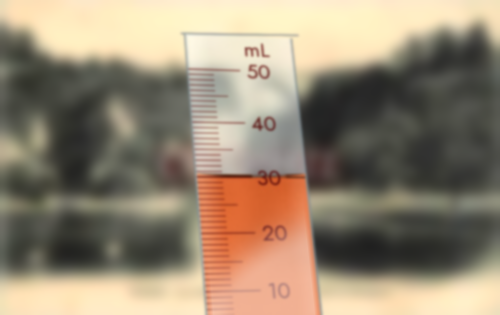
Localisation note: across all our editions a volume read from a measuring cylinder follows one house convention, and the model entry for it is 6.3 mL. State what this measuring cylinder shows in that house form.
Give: 30 mL
